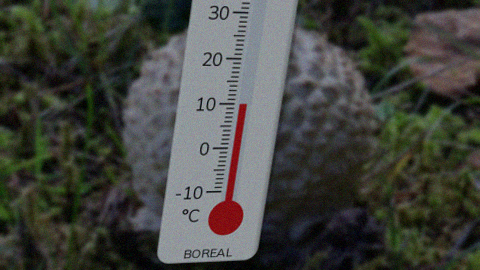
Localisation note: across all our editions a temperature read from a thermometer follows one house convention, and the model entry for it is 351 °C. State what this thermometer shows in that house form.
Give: 10 °C
